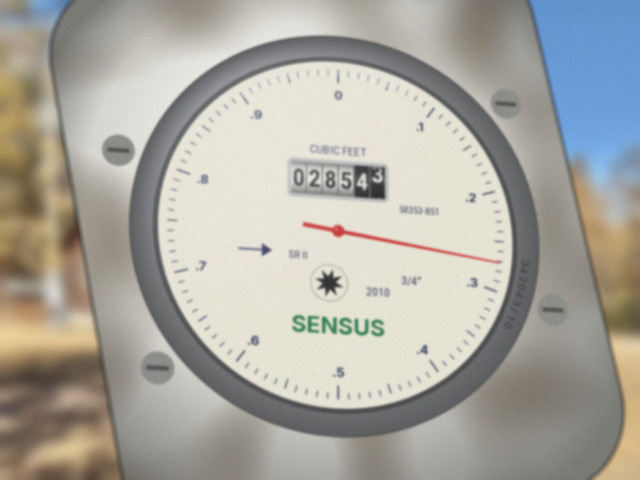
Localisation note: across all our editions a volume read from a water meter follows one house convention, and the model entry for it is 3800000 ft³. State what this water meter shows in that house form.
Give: 28543.27 ft³
